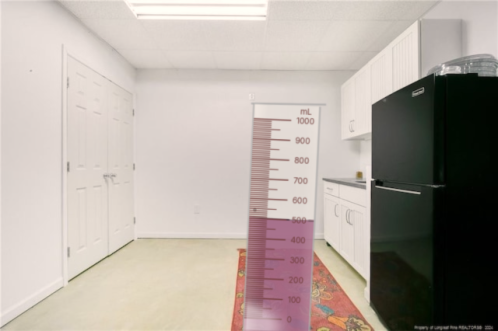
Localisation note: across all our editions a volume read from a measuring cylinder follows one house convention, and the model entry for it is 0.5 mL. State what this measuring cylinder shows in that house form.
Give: 500 mL
